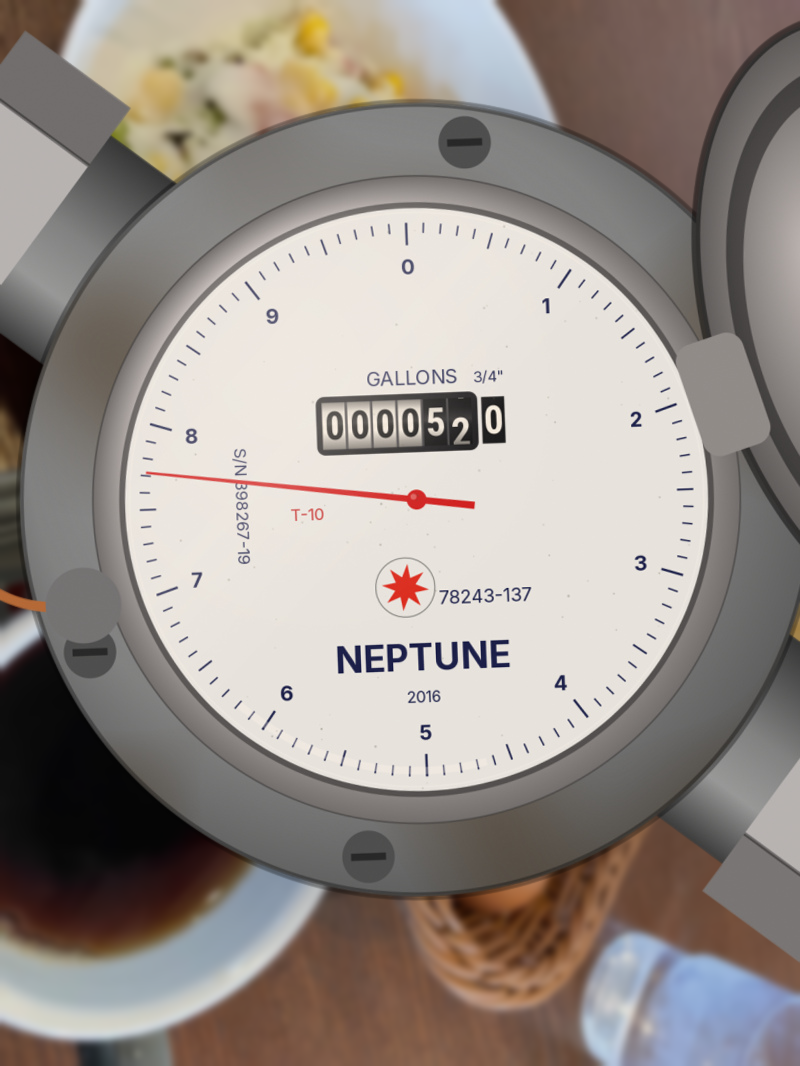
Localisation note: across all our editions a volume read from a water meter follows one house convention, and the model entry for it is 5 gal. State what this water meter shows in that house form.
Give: 517.7 gal
